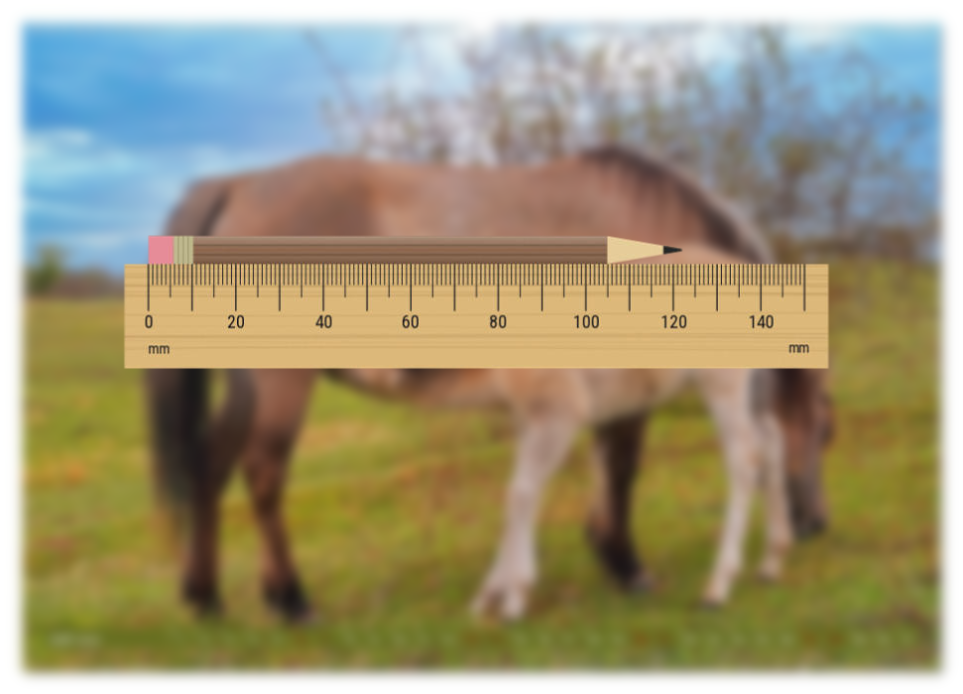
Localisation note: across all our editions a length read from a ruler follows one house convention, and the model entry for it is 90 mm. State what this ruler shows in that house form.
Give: 122 mm
